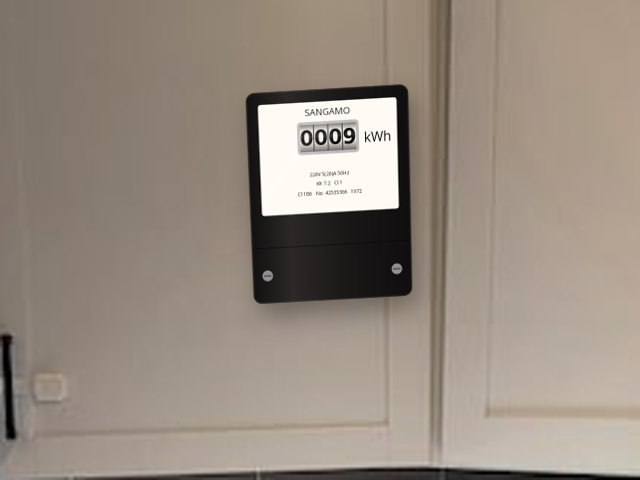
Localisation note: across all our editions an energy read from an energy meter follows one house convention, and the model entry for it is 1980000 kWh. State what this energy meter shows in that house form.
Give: 9 kWh
